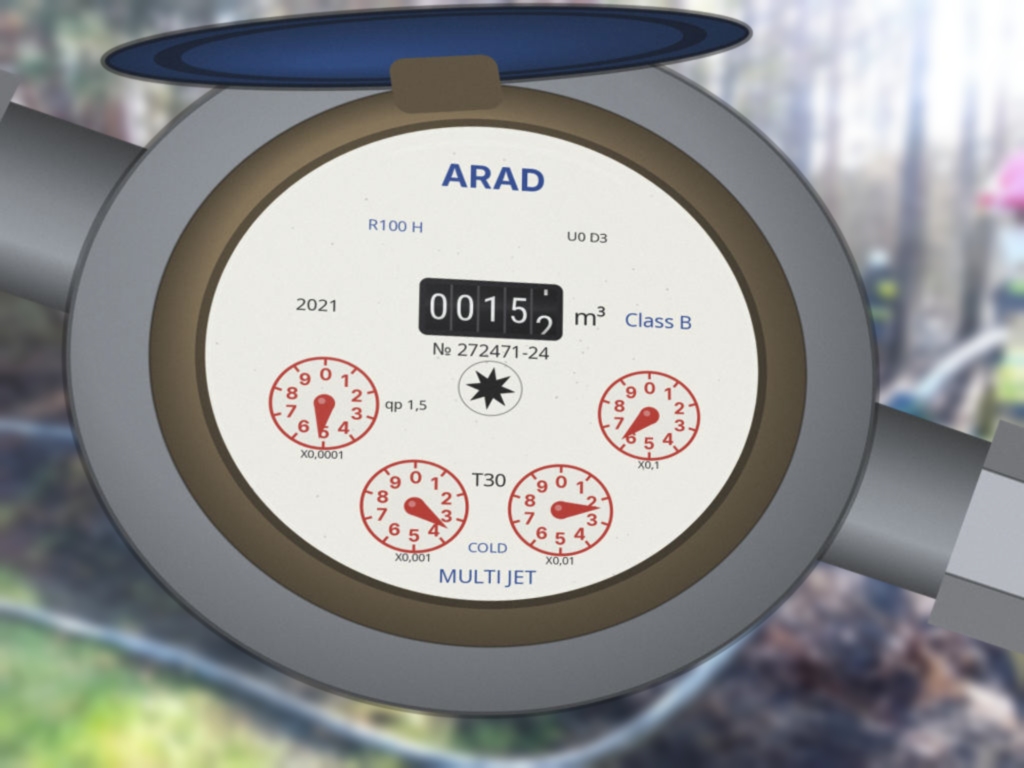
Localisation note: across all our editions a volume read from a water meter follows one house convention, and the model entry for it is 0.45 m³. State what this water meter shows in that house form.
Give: 151.6235 m³
